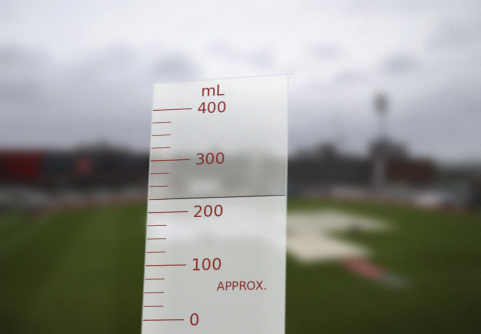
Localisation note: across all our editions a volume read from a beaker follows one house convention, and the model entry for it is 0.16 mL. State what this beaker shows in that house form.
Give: 225 mL
